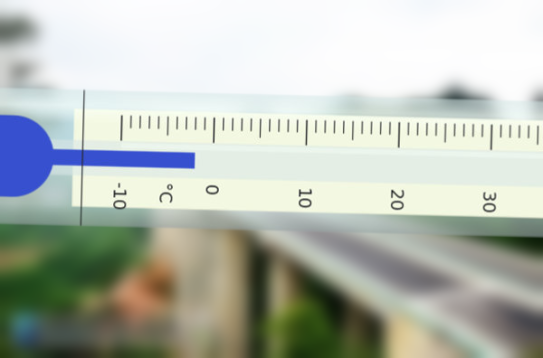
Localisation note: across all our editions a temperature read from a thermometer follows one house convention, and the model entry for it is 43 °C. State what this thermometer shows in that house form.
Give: -2 °C
